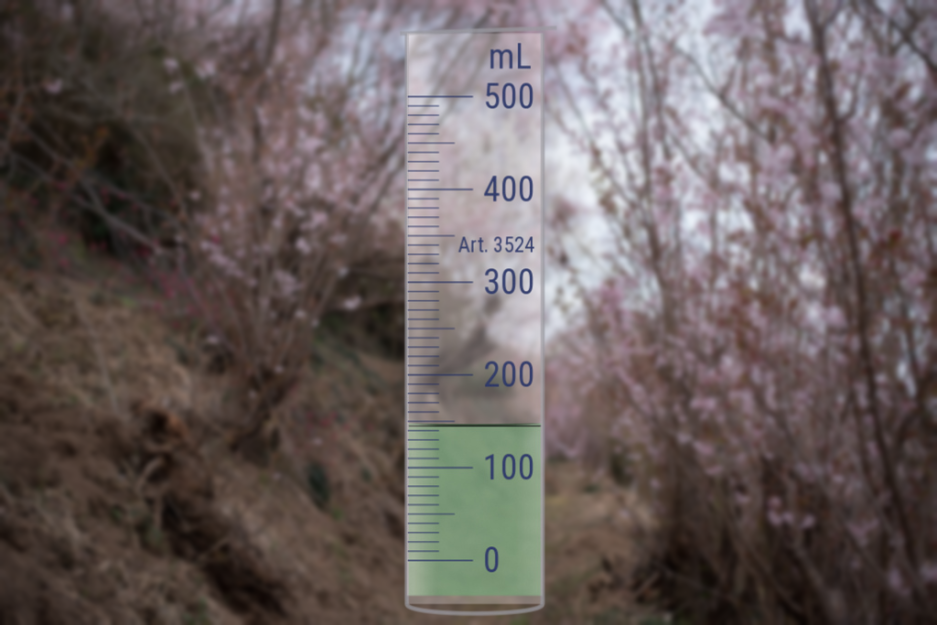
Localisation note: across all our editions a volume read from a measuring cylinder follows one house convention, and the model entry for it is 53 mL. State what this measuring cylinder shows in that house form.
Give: 145 mL
